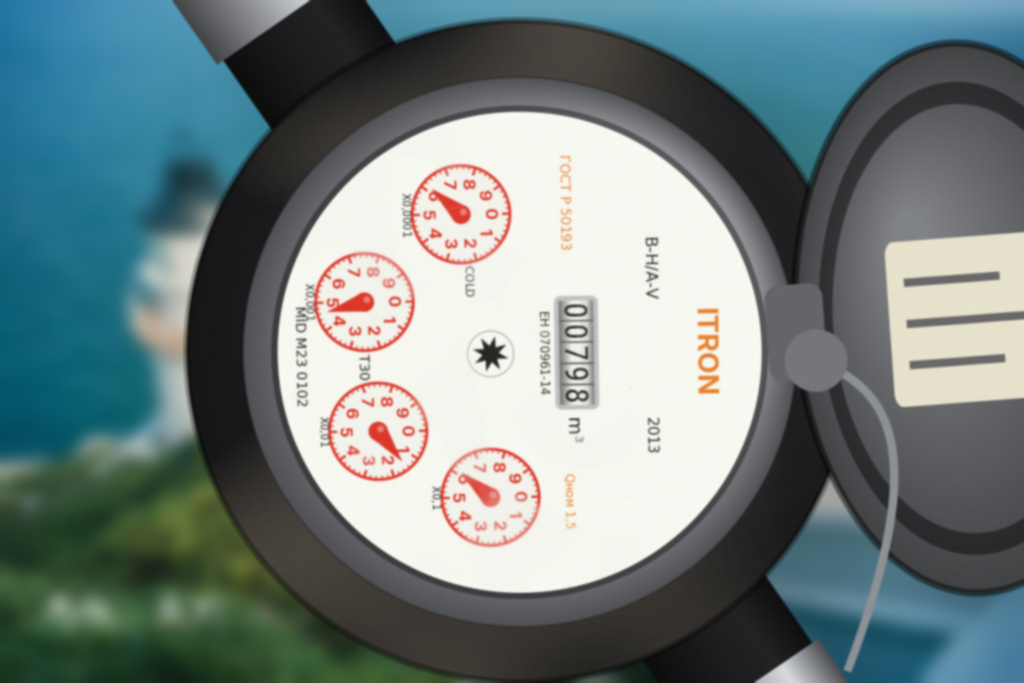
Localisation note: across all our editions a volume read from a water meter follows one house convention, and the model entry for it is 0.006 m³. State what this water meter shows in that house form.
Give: 798.6146 m³
